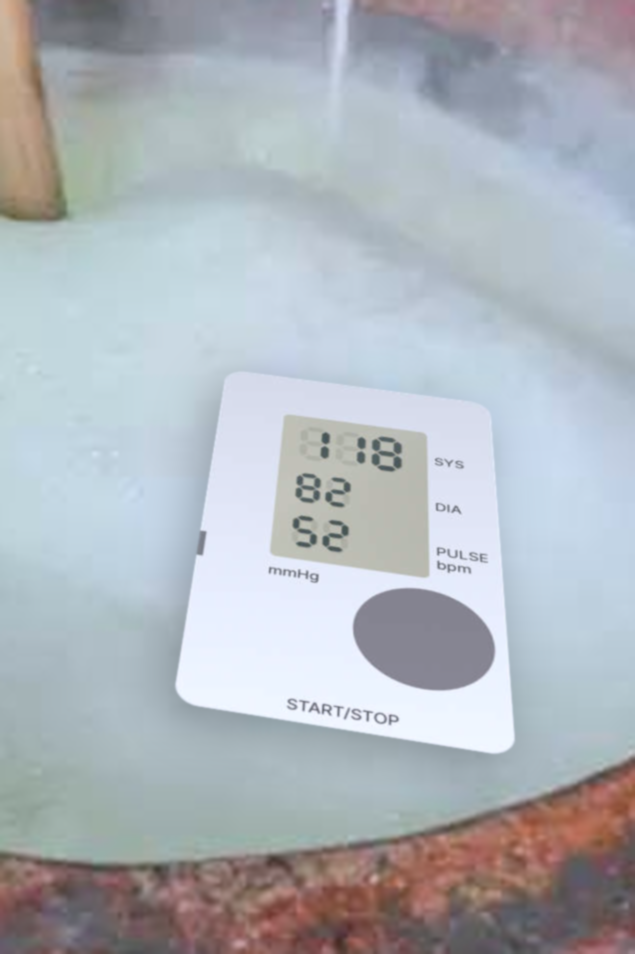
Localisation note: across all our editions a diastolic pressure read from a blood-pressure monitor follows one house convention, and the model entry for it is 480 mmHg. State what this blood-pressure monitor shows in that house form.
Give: 82 mmHg
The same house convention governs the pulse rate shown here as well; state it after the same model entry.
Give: 52 bpm
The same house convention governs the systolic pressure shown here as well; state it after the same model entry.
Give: 118 mmHg
